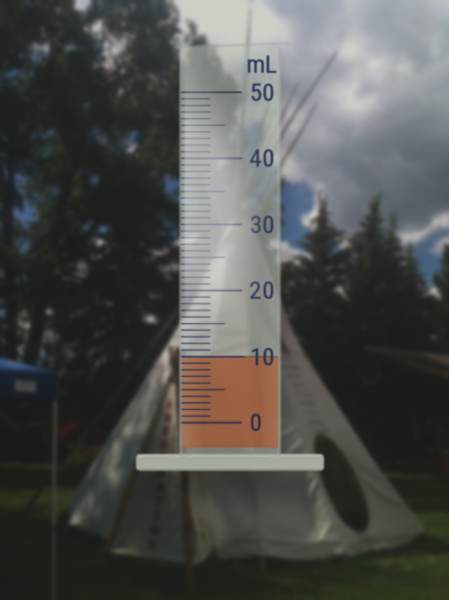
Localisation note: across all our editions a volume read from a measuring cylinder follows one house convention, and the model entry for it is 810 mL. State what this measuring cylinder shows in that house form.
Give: 10 mL
